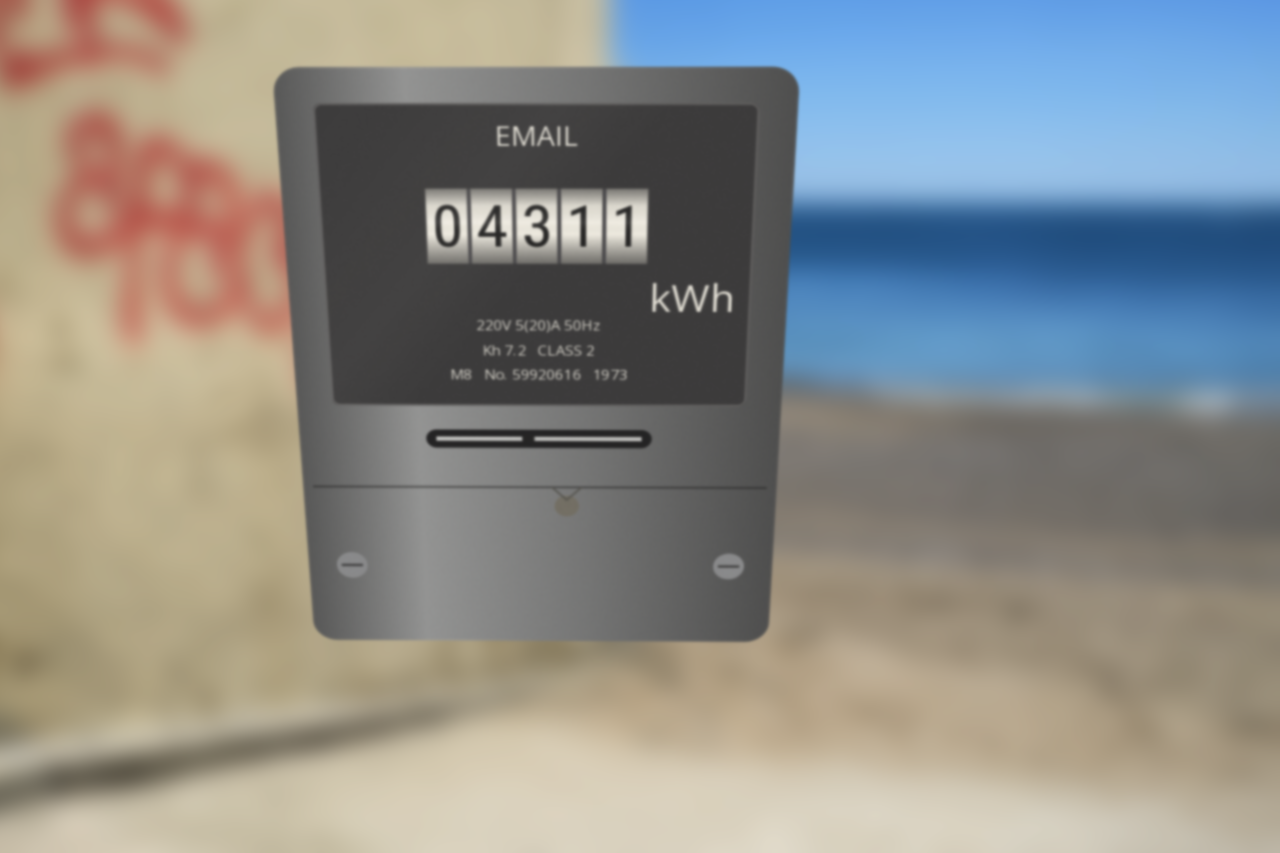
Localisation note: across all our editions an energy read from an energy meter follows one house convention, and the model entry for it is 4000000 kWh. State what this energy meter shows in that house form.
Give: 4311 kWh
